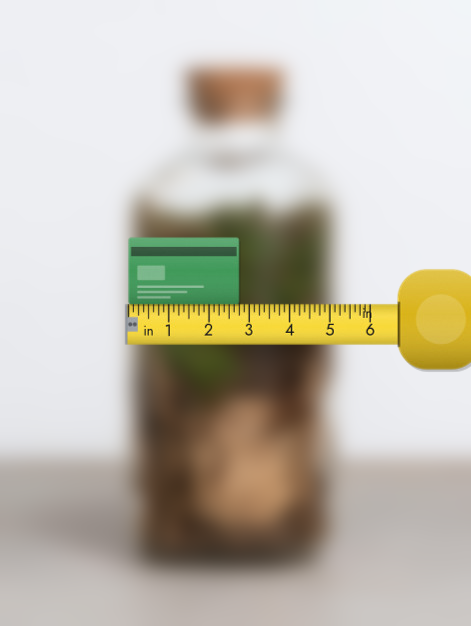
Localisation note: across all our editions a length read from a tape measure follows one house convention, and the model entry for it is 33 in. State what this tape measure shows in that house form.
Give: 2.75 in
